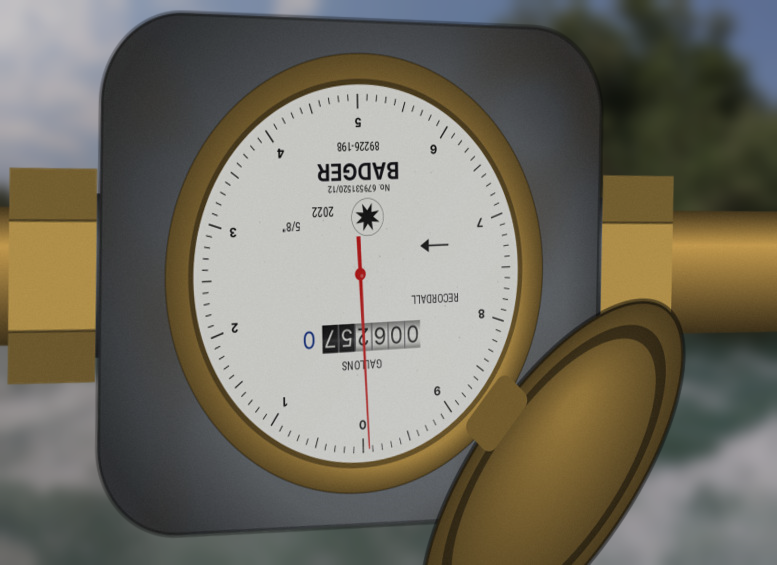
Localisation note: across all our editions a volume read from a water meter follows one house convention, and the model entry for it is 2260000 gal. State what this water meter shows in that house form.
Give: 62569.9 gal
